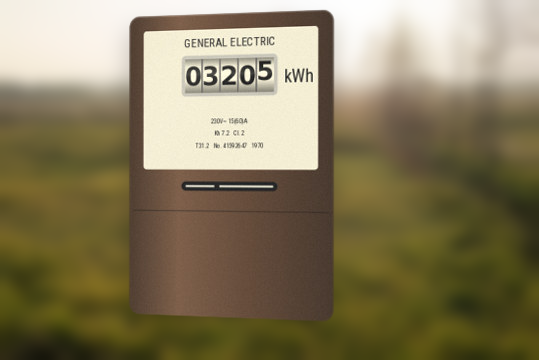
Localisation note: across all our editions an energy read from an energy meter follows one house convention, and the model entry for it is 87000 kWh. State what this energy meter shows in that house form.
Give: 3205 kWh
